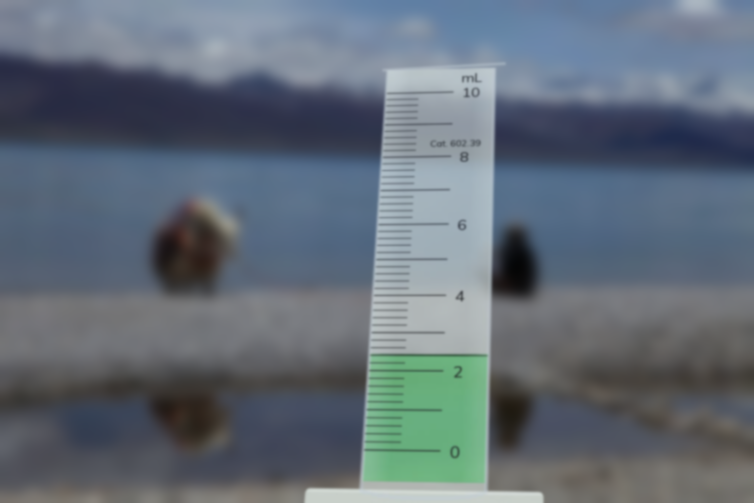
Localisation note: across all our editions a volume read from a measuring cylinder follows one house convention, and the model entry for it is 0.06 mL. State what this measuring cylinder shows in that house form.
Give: 2.4 mL
